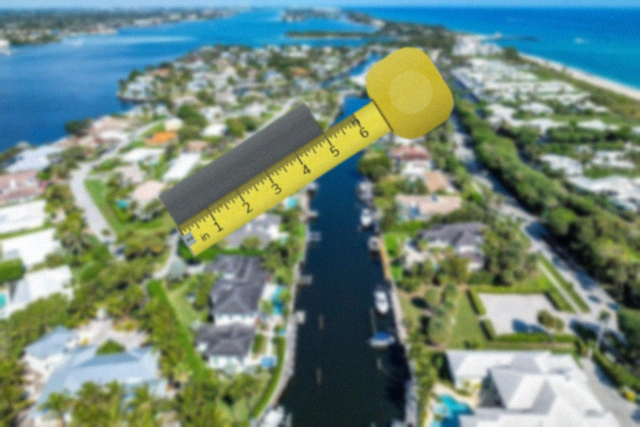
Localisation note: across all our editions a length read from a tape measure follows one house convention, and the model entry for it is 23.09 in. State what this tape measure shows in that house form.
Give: 5 in
